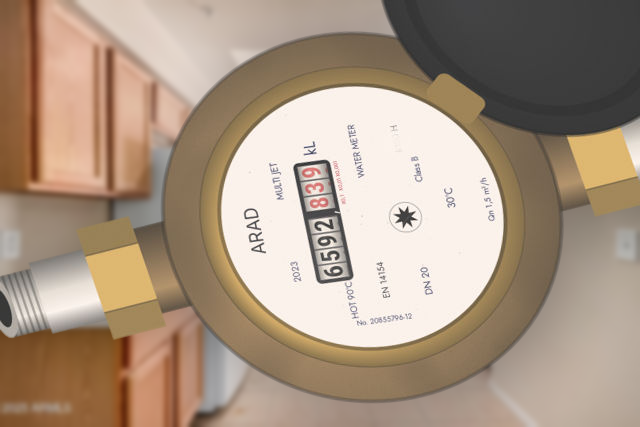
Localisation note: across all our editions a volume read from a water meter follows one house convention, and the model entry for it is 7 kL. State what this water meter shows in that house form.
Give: 6592.839 kL
